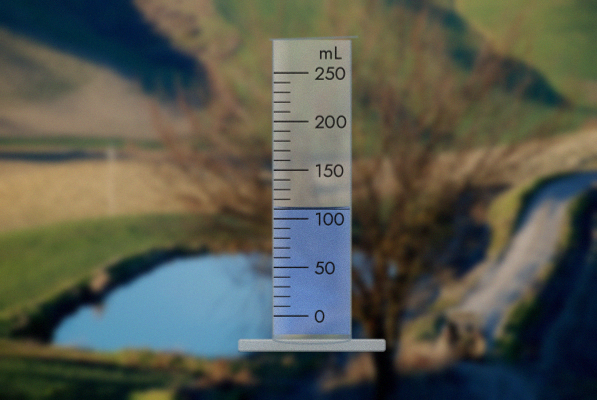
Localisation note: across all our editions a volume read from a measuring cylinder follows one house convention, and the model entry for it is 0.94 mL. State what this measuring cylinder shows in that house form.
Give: 110 mL
